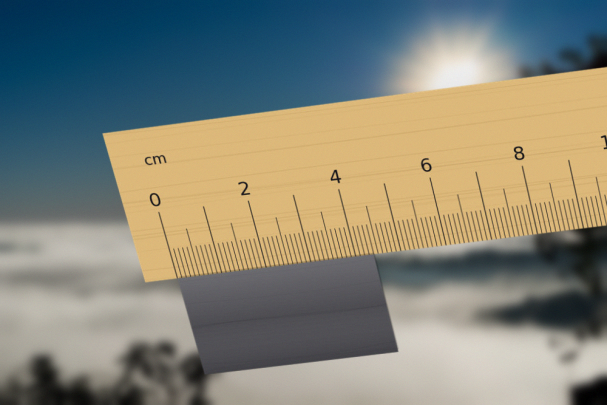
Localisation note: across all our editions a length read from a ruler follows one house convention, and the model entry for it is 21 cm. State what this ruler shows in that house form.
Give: 4.4 cm
